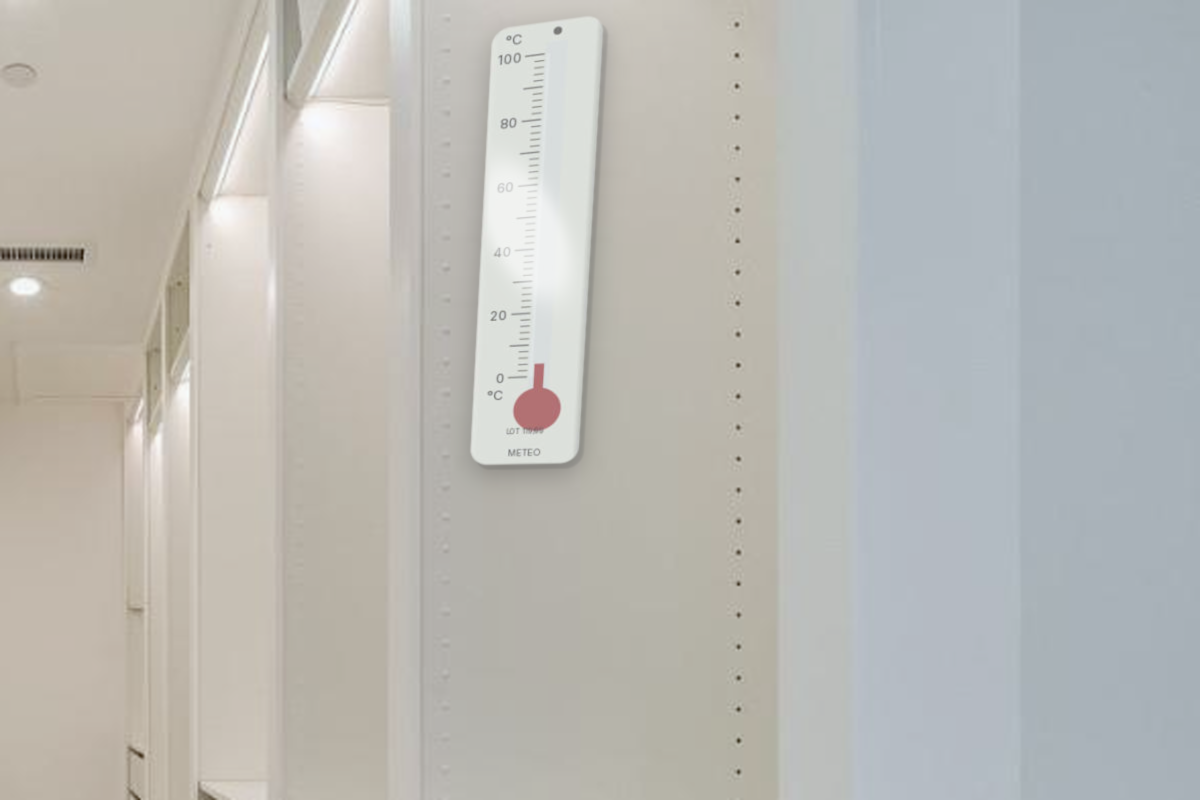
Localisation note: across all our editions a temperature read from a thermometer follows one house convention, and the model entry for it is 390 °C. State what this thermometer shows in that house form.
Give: 4 °C
